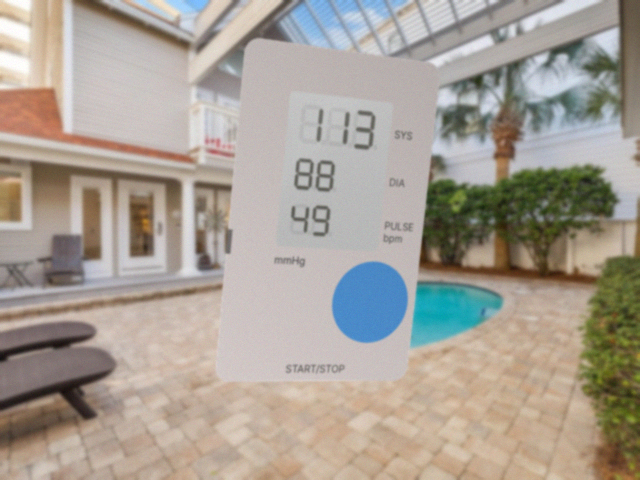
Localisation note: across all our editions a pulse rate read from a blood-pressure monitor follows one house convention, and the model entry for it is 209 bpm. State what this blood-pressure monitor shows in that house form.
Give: 49 bpm
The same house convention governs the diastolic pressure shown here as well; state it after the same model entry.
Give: 88 mmHg
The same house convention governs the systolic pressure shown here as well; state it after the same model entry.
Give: 113 mmHg
